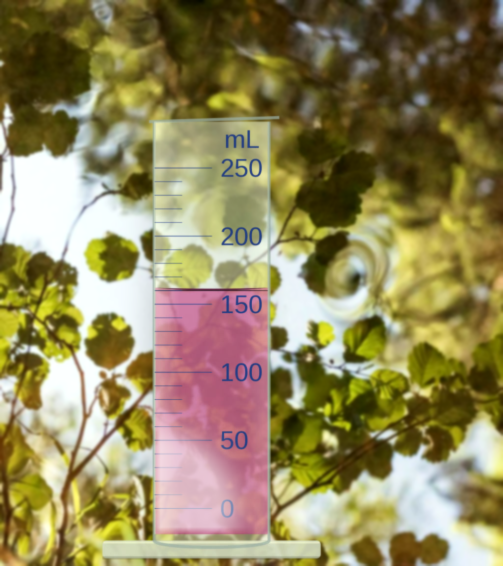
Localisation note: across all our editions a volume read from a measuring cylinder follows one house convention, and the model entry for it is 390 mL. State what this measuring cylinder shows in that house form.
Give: 160 mL
